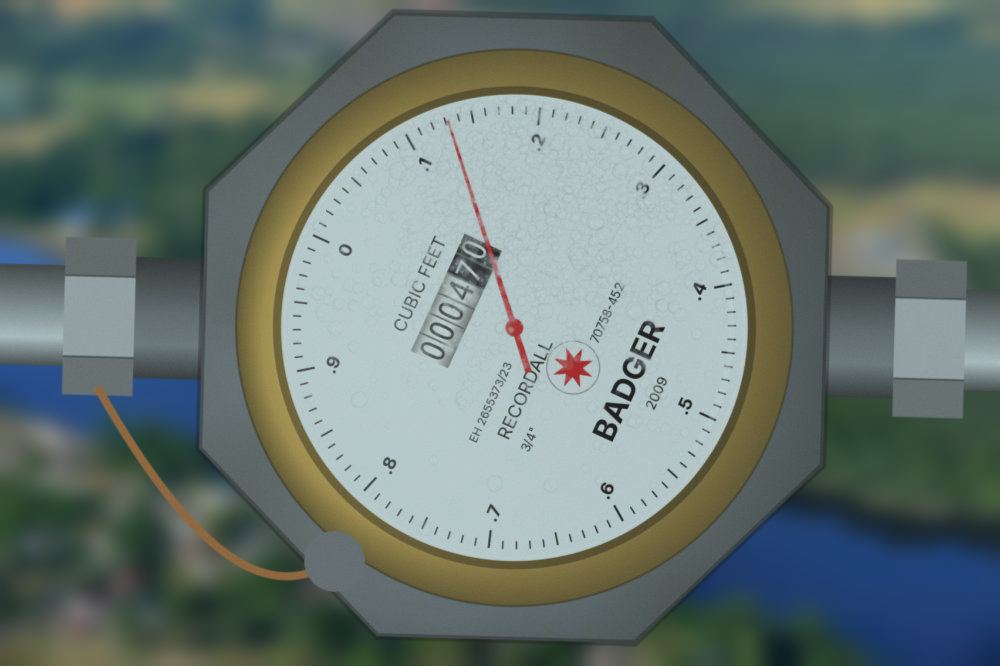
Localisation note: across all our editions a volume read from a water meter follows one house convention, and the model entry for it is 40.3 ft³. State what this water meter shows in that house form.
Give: 470.13 ft³
